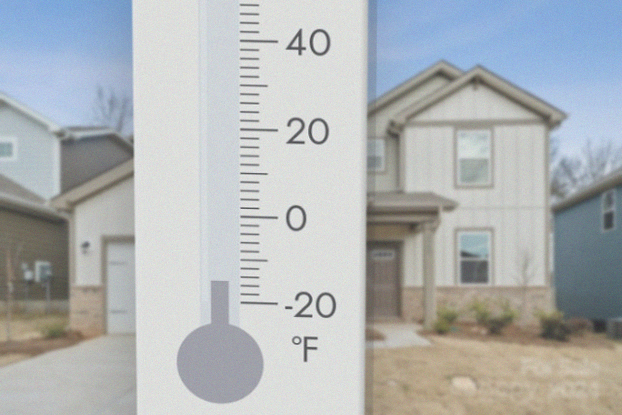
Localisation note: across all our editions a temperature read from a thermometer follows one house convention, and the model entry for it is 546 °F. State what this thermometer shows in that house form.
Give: -15 °F
